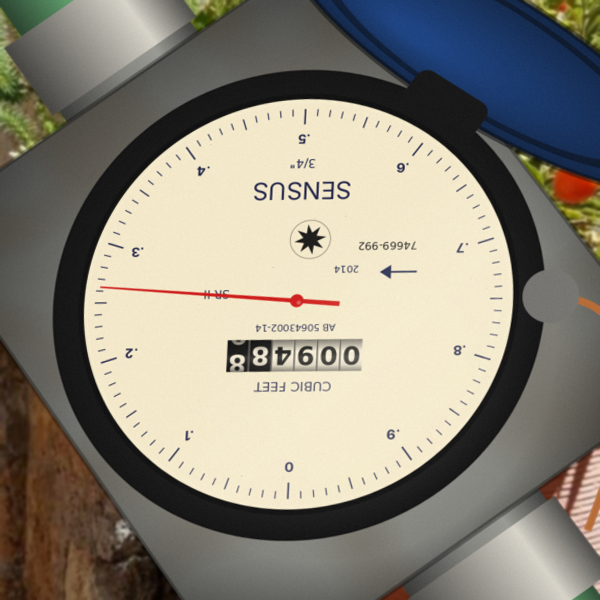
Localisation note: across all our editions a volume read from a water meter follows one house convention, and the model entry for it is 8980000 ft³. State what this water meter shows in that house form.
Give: 9488.26 ft³
